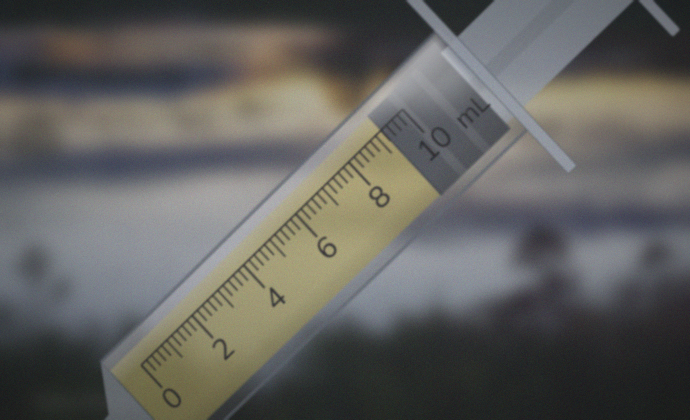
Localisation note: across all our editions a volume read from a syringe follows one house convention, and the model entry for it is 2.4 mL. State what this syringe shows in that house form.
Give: 9.2 mL
